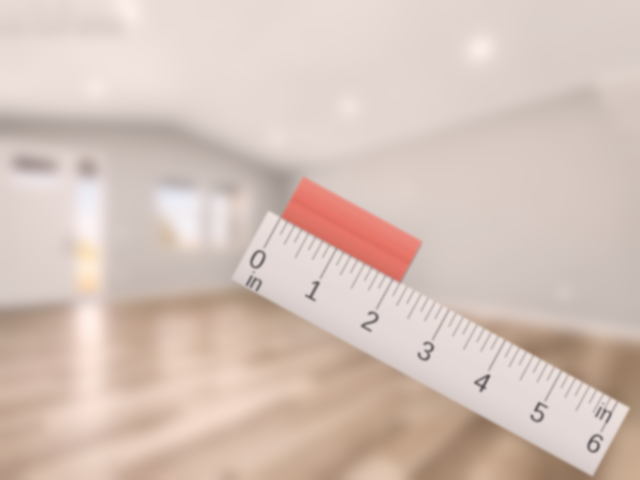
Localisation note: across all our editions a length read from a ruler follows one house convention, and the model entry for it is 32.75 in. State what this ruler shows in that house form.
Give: 2.125 in
